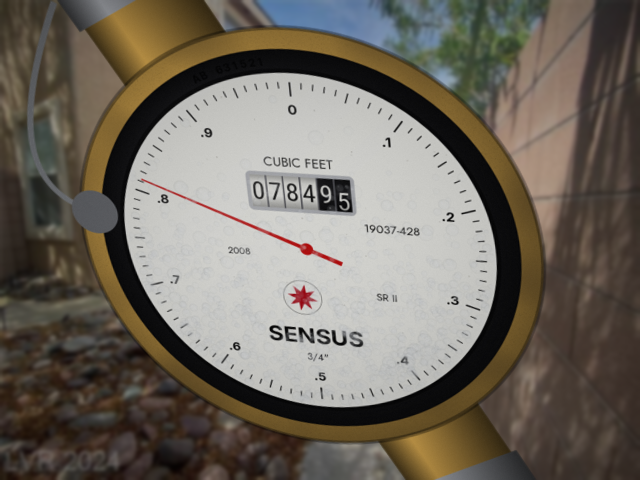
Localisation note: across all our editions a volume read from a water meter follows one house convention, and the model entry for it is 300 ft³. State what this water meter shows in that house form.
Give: 78494.81 ft³
